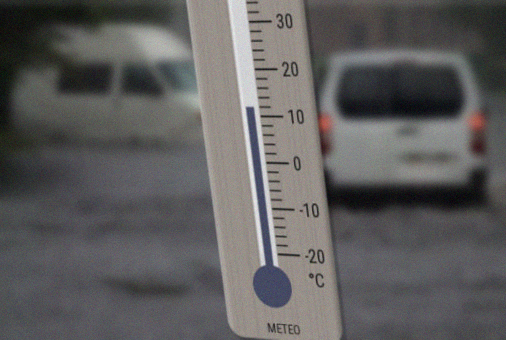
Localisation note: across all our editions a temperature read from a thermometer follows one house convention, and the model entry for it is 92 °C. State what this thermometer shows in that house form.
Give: 12 °C
